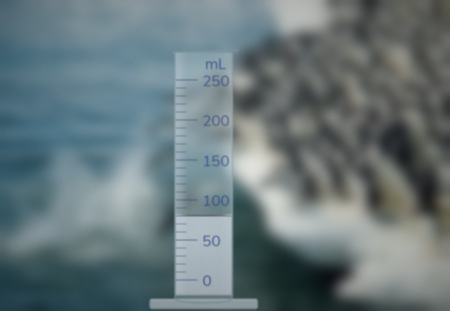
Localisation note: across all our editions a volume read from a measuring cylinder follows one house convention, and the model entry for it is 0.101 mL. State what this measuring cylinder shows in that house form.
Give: 80 mL
